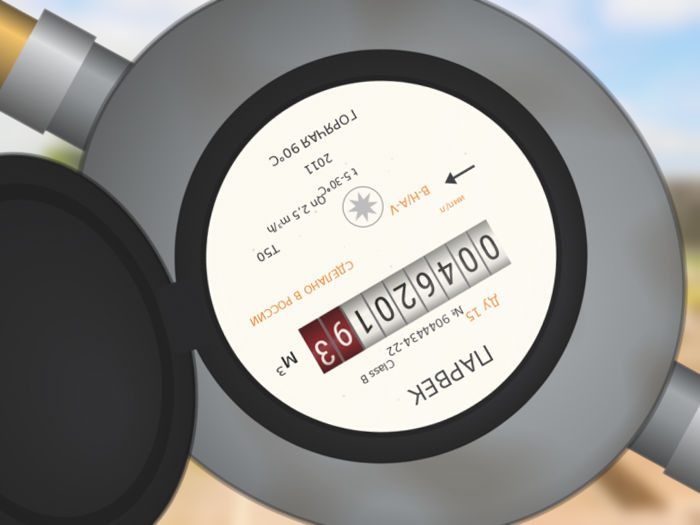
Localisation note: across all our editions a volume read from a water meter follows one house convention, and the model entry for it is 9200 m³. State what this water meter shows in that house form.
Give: 46201.93 m³
